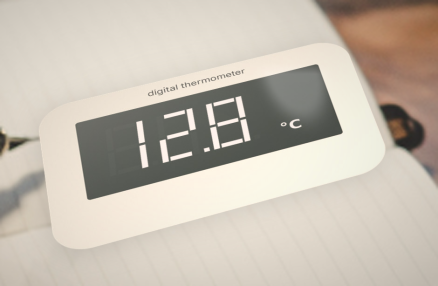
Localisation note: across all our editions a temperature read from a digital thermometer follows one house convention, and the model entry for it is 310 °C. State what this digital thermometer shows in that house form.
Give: 12.8 °C
